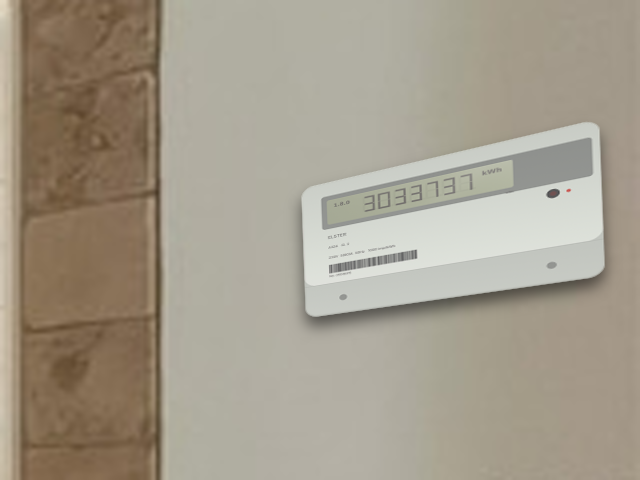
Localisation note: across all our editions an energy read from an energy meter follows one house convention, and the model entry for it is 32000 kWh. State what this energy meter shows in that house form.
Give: 3033737 kWh
